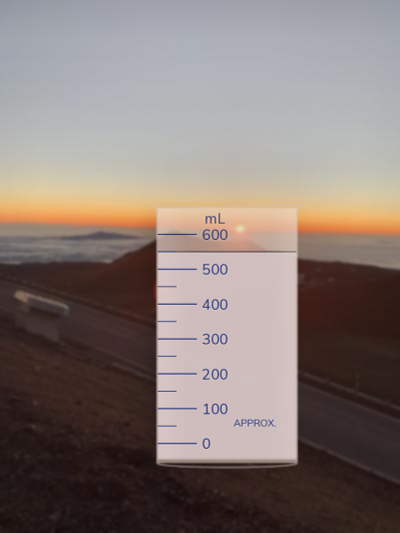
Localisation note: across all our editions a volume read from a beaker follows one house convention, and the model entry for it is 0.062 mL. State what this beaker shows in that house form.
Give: 550 mL
